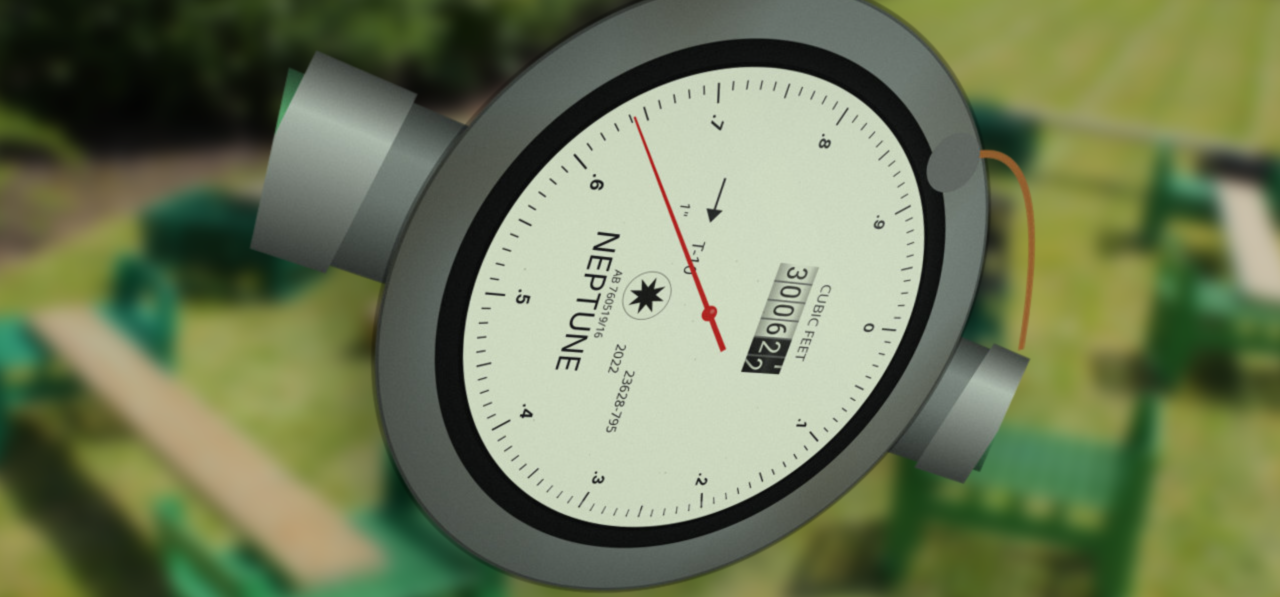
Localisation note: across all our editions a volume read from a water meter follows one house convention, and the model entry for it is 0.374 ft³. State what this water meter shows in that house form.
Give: 300621.64 ft³
